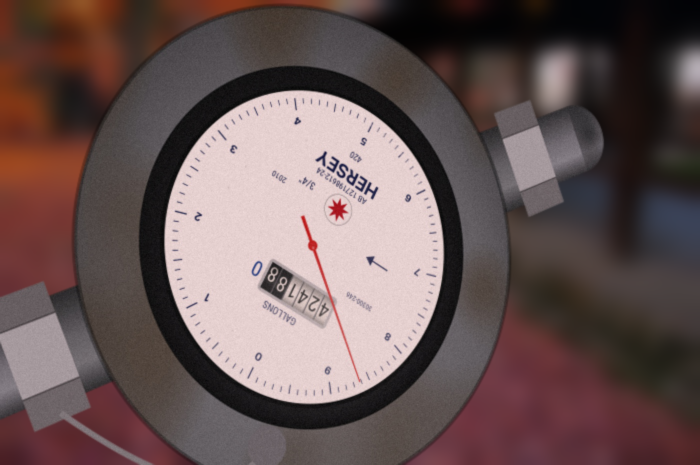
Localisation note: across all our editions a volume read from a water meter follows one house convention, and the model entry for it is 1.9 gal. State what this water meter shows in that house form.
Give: 4241878.6 gal
